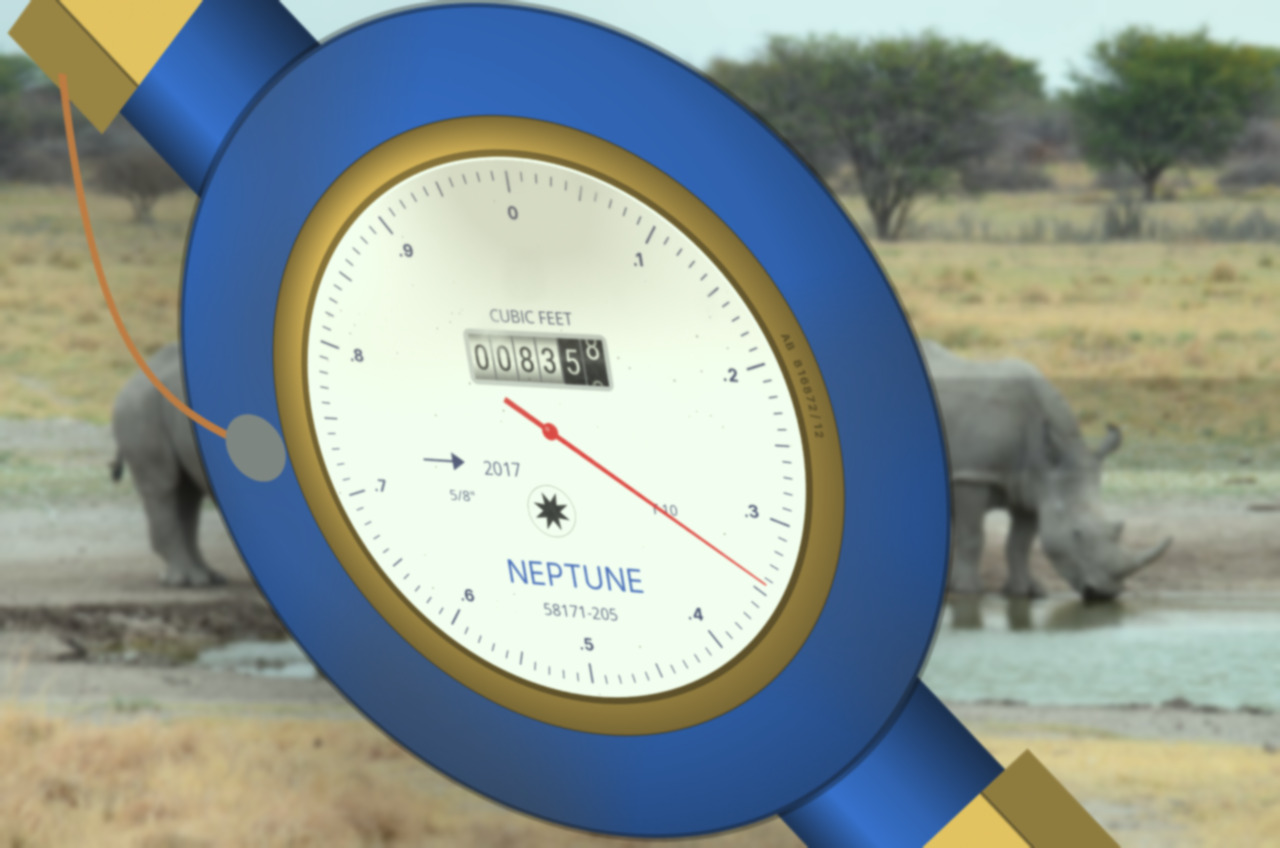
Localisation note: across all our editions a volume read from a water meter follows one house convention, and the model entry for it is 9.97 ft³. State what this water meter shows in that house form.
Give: 8358.34 ft³
